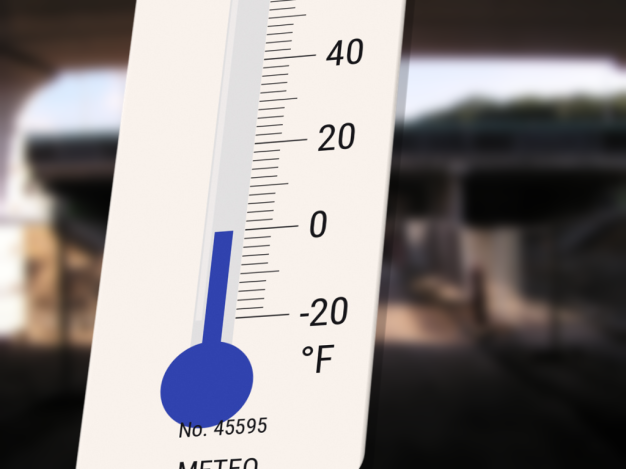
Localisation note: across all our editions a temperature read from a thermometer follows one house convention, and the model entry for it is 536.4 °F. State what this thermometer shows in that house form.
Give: 0 °F
